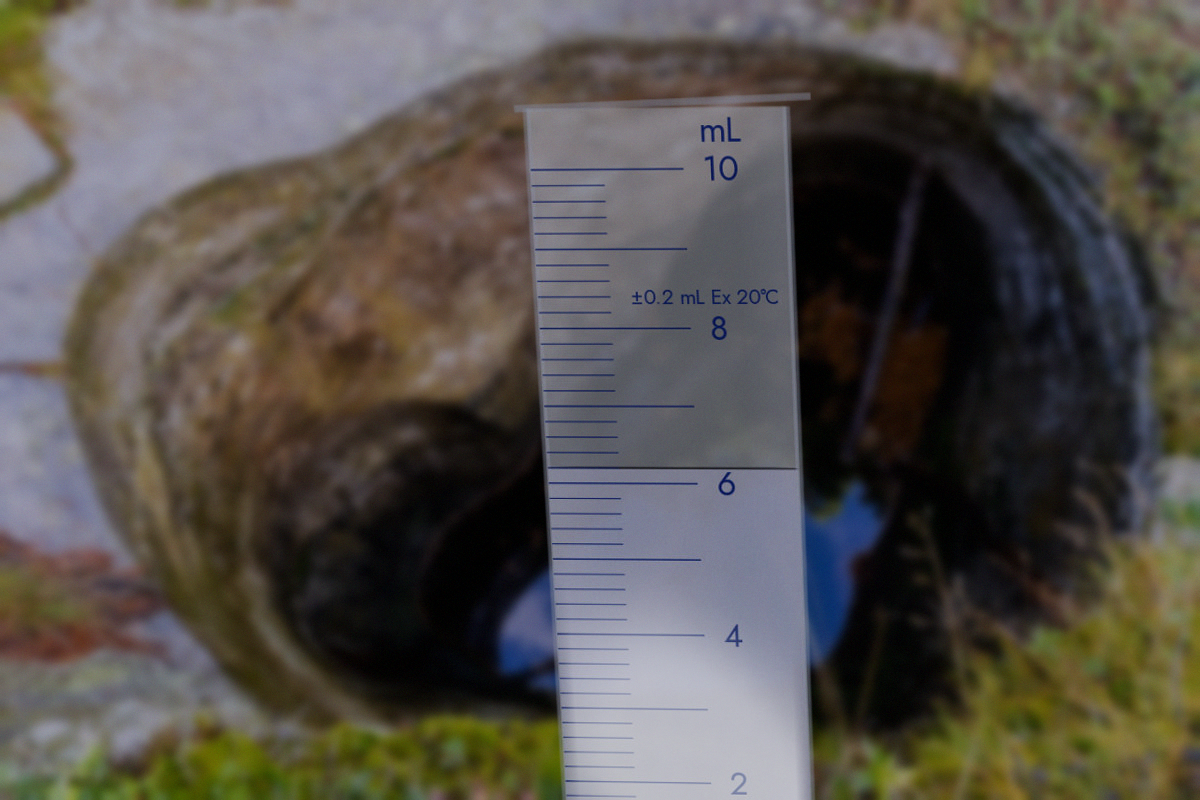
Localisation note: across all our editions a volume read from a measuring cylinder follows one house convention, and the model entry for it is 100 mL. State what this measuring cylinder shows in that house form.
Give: 6.2 mL
